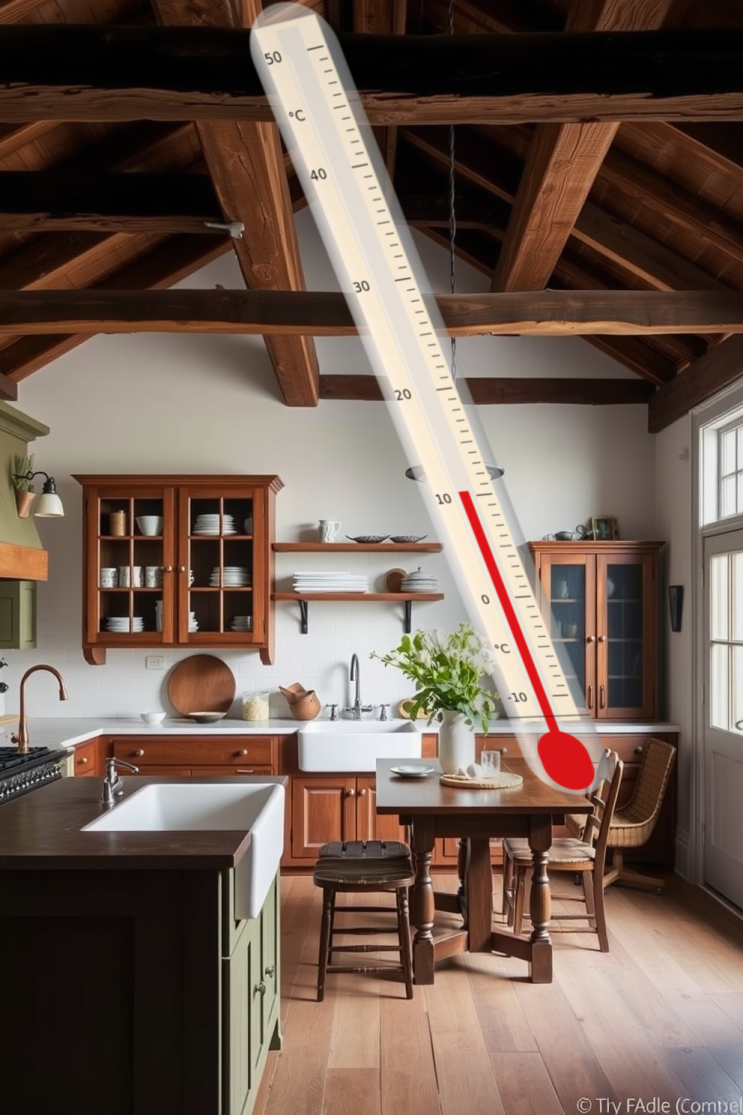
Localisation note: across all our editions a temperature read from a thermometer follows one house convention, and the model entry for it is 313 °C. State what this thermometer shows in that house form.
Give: 10.5 °C
